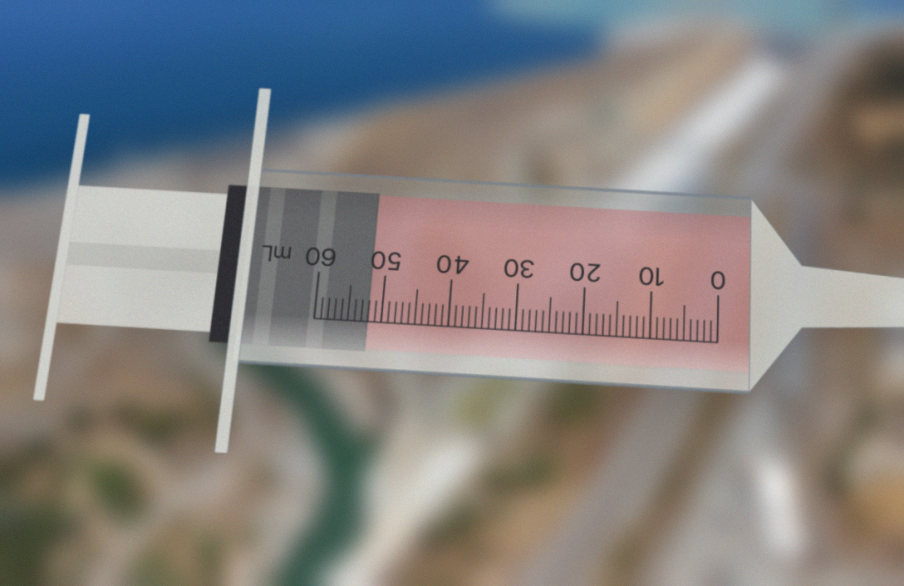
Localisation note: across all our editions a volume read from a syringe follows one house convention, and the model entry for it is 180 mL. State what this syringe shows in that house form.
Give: 52 mL
